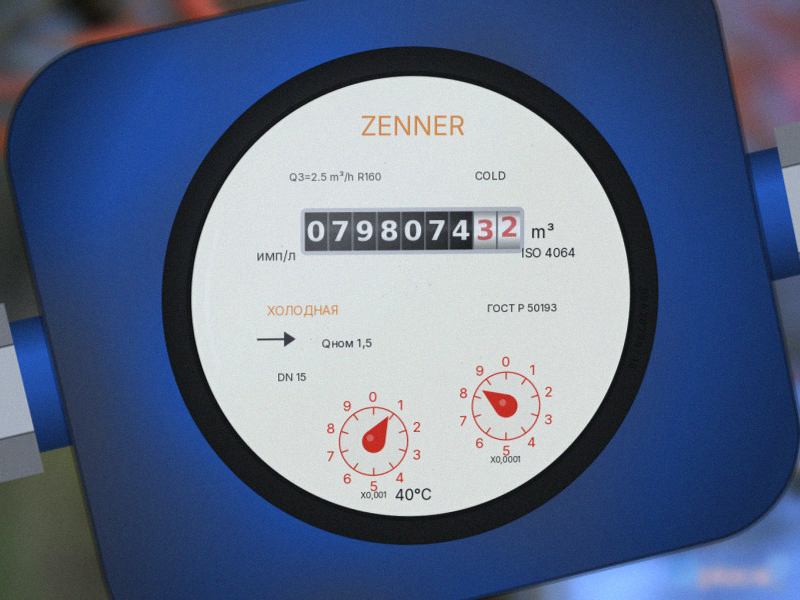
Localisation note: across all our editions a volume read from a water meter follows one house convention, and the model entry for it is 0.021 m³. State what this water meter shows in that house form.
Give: 798074.3208 m³
